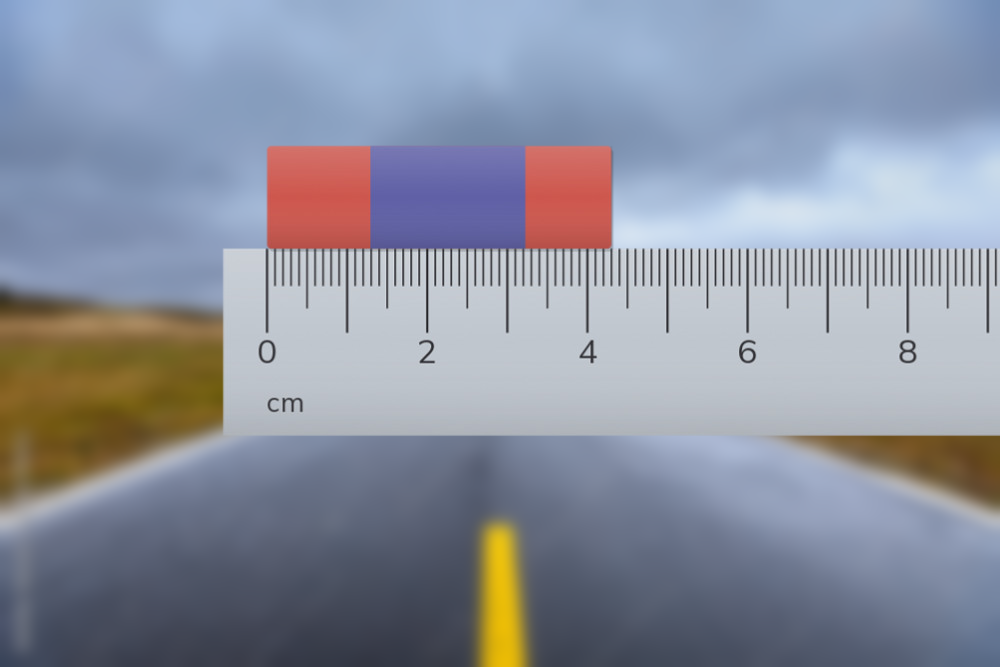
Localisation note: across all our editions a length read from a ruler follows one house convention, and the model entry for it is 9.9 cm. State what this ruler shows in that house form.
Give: 4.3 cm
